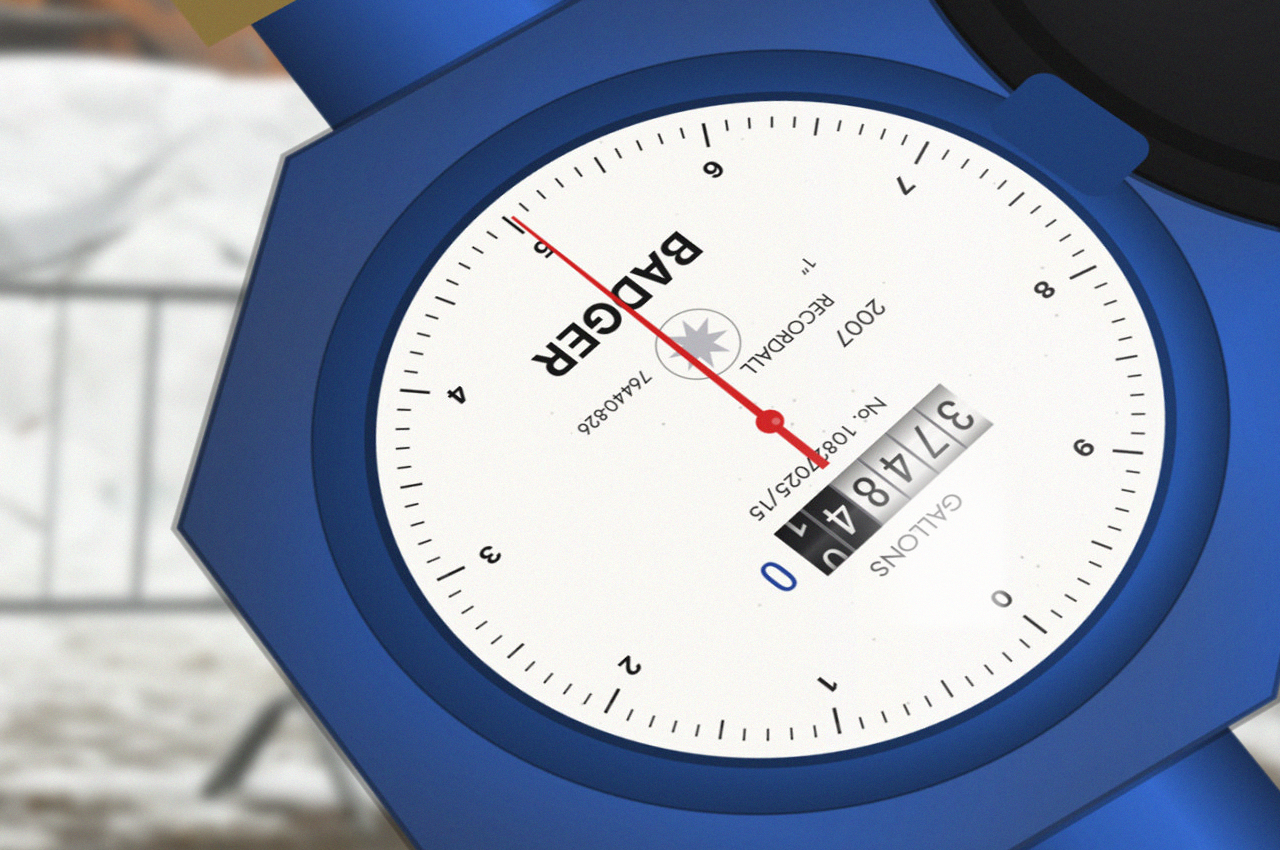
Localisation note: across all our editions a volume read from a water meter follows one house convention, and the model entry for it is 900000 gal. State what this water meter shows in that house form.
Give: 3748405.0 gal
